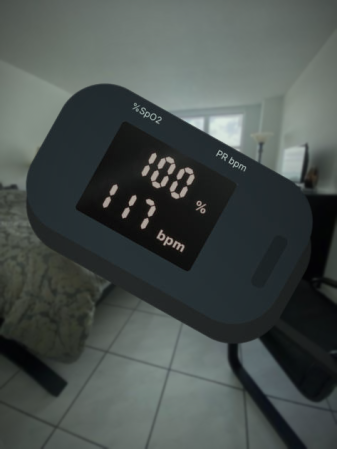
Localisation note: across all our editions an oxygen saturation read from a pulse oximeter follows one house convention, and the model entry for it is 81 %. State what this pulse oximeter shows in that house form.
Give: 100 %
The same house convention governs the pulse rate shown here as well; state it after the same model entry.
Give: 117 bpm
